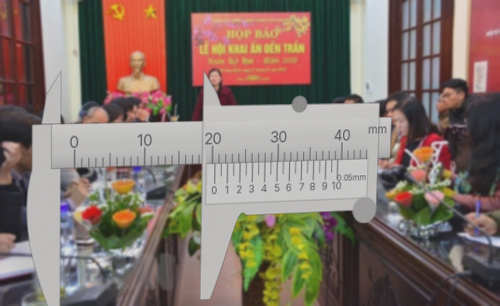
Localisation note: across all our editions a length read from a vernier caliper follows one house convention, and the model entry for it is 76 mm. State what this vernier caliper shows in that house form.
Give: 20.4 mm
